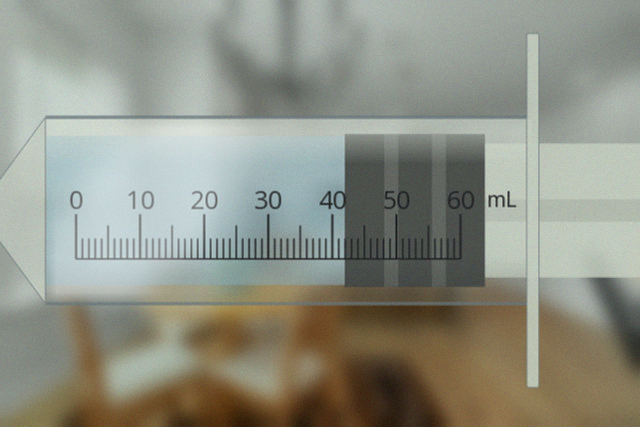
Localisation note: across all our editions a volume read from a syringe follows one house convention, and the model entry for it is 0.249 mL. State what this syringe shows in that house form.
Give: 42 mL
